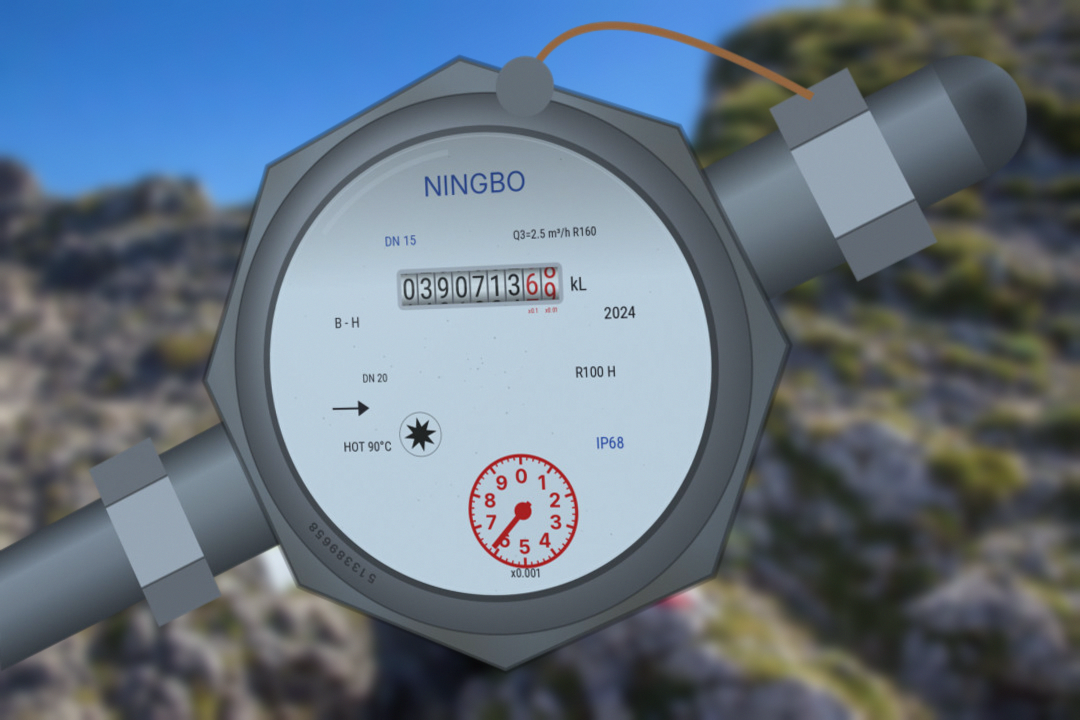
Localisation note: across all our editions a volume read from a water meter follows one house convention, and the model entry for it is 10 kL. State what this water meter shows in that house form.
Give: 390713.686 kL
